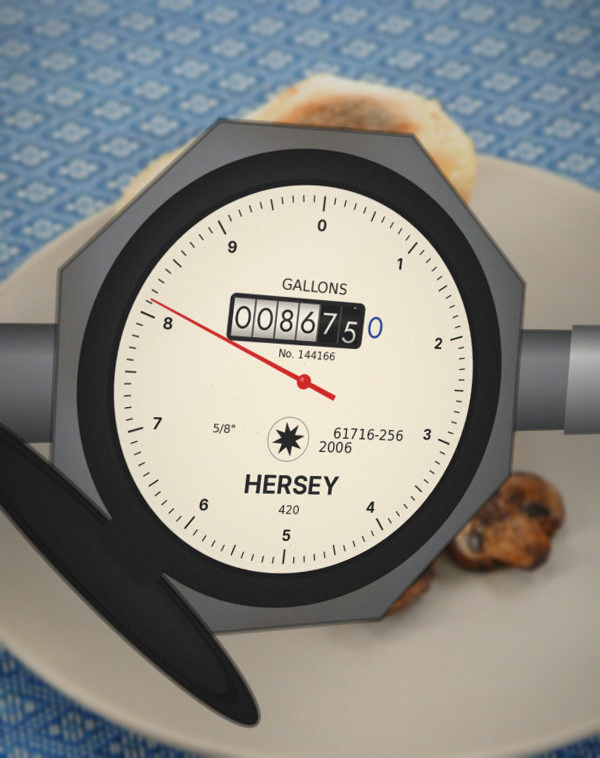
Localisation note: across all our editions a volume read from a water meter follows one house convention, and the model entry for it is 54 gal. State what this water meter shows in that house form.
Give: 86748.1 gal
